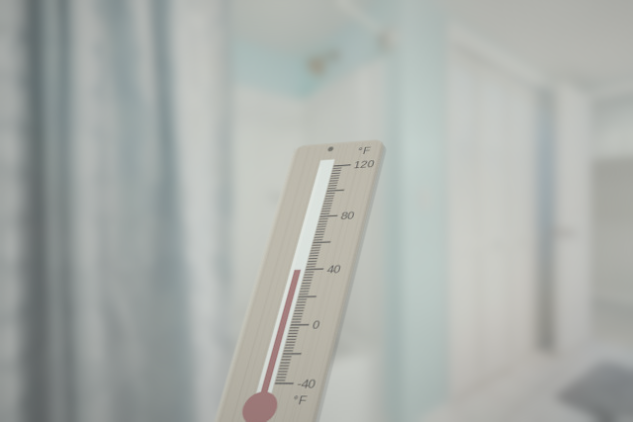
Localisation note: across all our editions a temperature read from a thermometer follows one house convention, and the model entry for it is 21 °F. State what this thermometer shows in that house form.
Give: 40 °F
